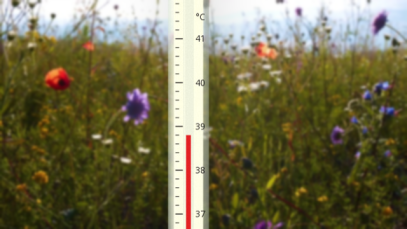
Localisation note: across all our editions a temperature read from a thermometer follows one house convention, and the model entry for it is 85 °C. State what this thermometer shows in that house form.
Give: 38.8 °C
